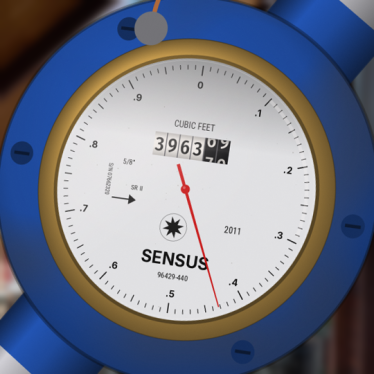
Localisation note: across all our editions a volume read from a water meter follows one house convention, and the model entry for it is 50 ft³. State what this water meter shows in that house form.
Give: 396369.43 ft³
